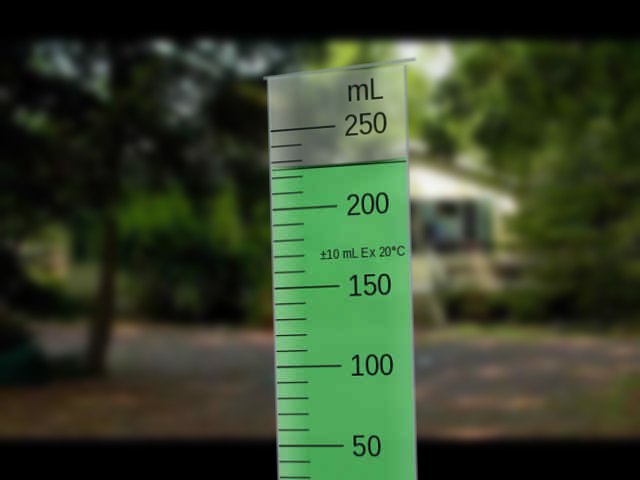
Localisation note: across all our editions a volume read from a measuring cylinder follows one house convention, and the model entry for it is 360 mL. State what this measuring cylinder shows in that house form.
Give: 225 mL
